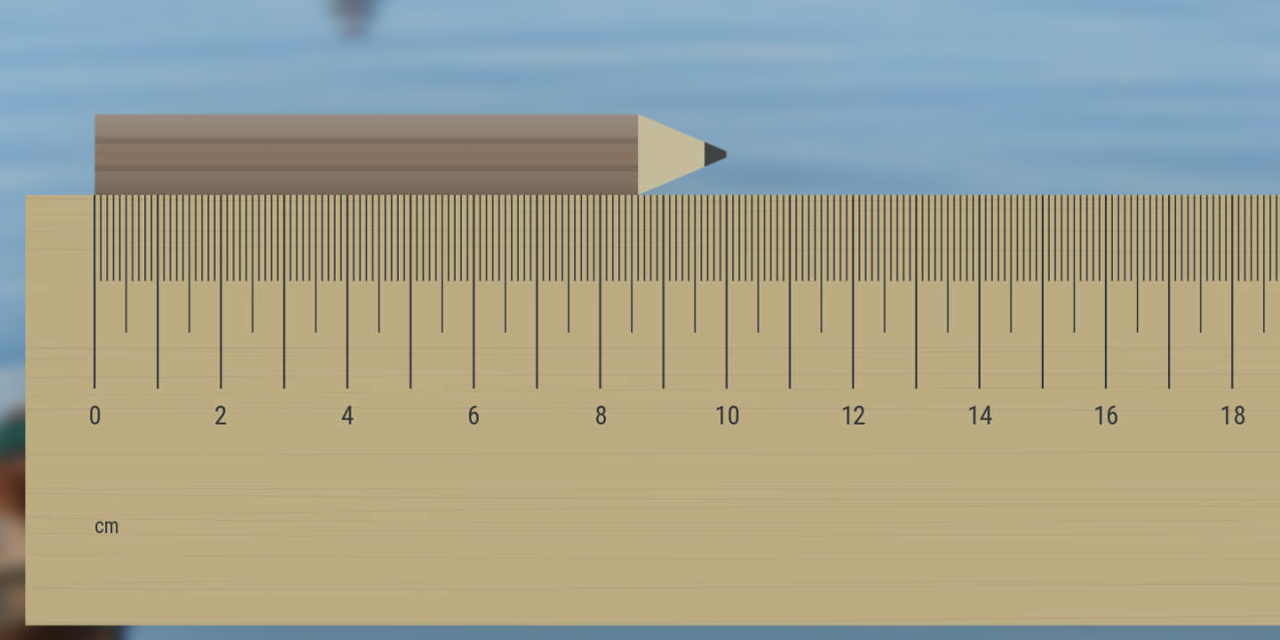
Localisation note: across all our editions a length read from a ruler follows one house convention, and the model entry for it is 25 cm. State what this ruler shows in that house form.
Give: 10 cm
